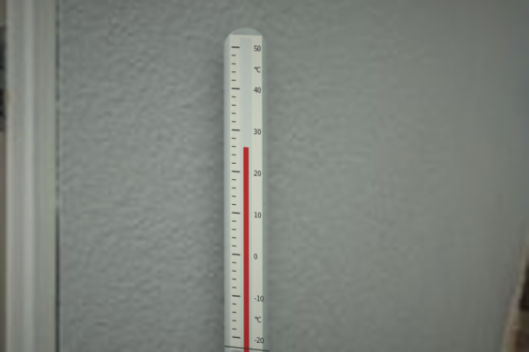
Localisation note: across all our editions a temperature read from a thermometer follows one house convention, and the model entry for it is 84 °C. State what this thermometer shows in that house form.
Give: 26 °C
